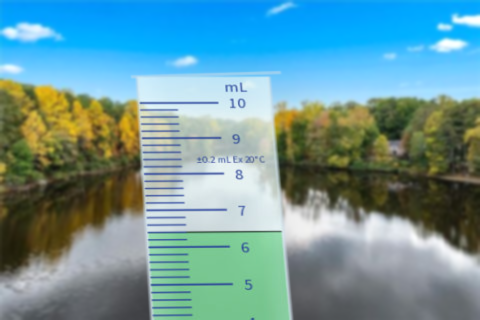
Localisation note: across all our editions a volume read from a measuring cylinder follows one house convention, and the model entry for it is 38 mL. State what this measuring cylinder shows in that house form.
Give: 6.4 mL
